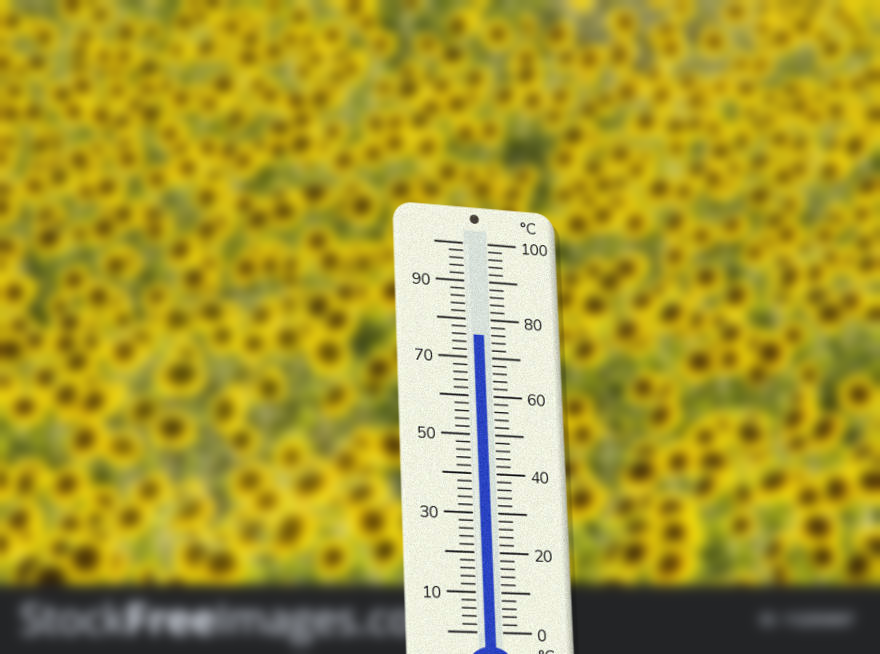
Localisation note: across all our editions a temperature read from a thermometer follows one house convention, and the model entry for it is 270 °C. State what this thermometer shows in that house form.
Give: 76 °C
